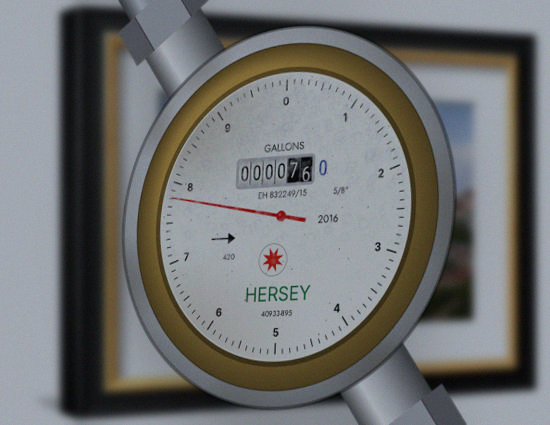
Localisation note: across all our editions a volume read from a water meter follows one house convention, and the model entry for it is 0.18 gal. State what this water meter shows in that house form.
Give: 757.8 gal
